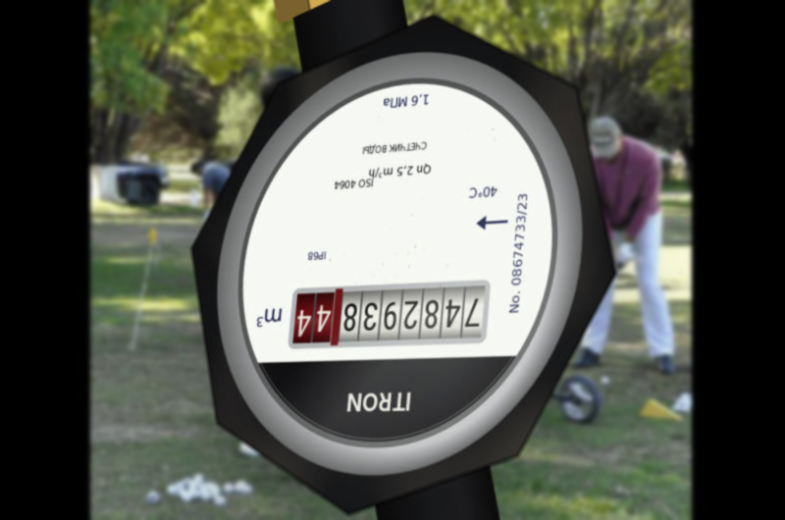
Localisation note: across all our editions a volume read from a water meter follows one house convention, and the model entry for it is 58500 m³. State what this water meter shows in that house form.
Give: 7482938.44 m³
